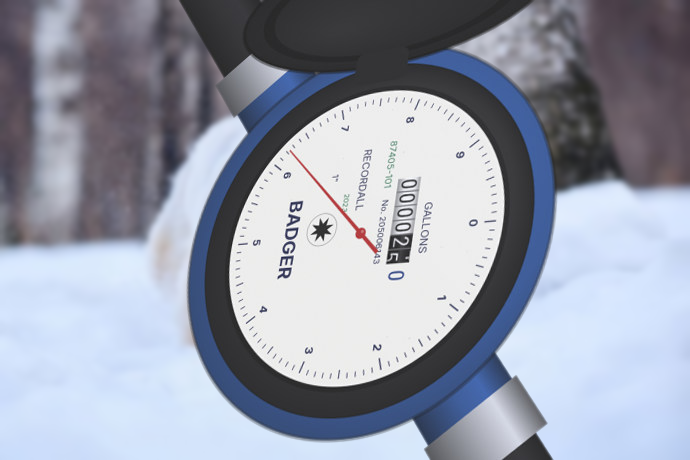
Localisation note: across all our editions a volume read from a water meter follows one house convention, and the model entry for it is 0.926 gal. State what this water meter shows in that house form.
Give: 246.2 gal
